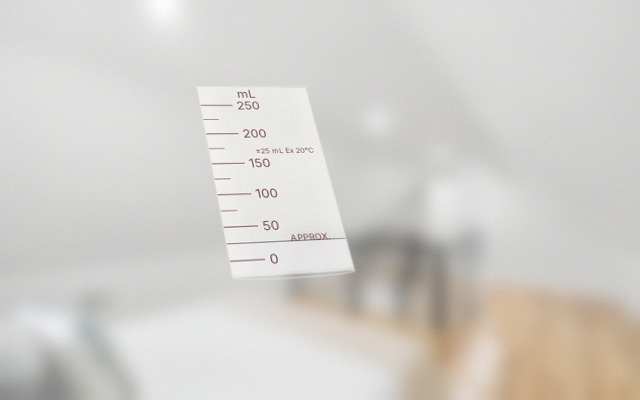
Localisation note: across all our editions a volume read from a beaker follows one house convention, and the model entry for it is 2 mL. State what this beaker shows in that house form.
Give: 25 mL
